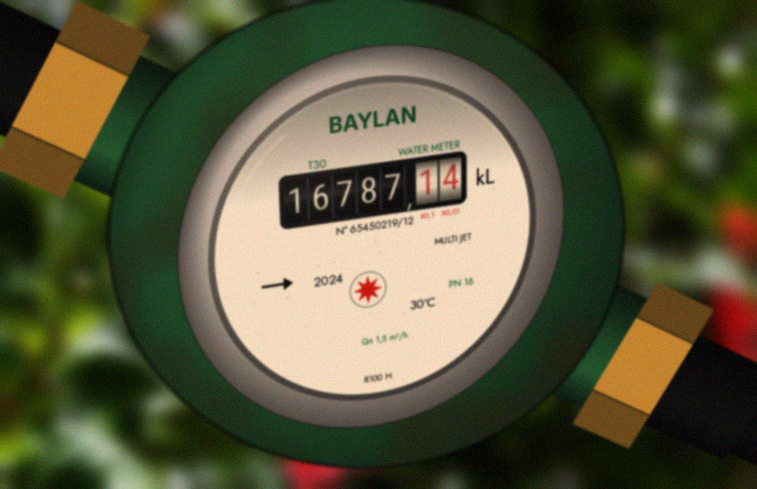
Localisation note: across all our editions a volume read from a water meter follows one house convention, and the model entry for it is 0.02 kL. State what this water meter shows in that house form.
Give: 16787.14 kL
